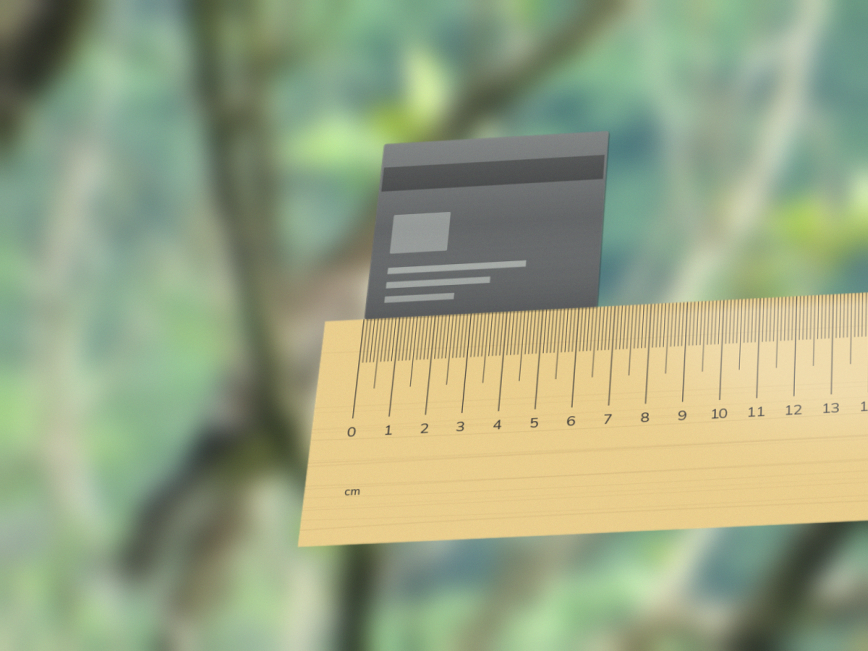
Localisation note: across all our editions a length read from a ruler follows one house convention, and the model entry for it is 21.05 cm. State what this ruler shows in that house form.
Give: 6.5 cm
